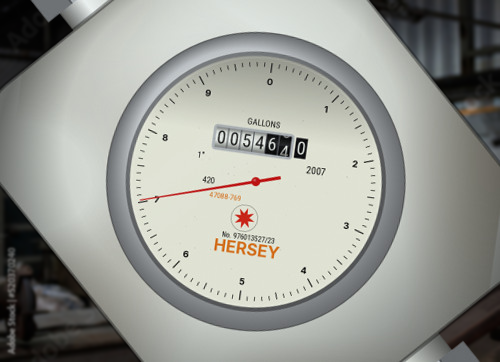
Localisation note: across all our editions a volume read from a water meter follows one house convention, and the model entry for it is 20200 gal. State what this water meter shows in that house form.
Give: 54637.0 gal
